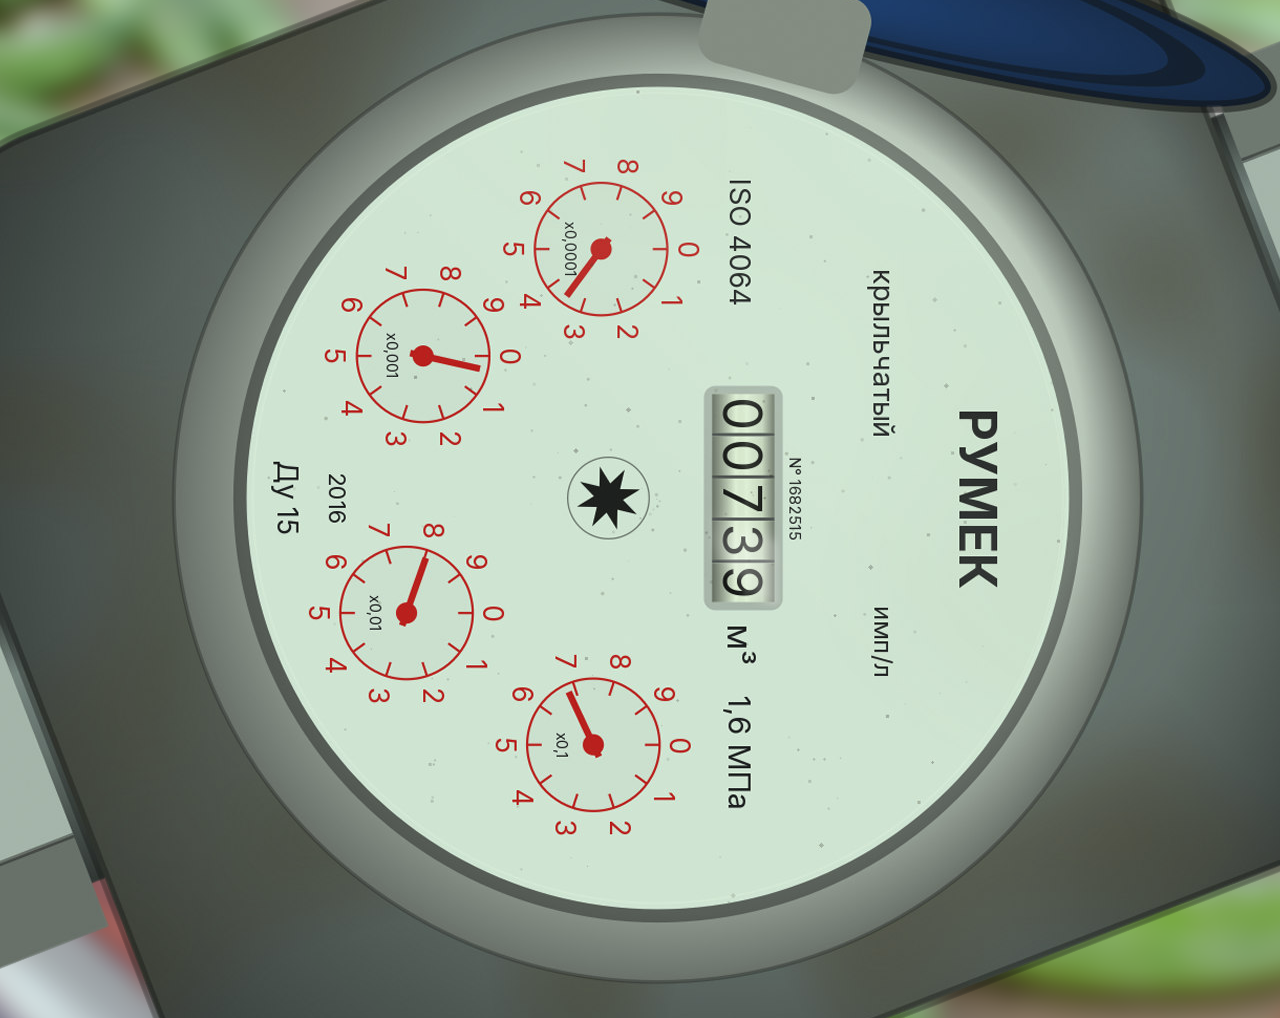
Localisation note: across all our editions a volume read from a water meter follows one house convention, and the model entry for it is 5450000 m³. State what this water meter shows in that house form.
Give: 739.6803 m³
